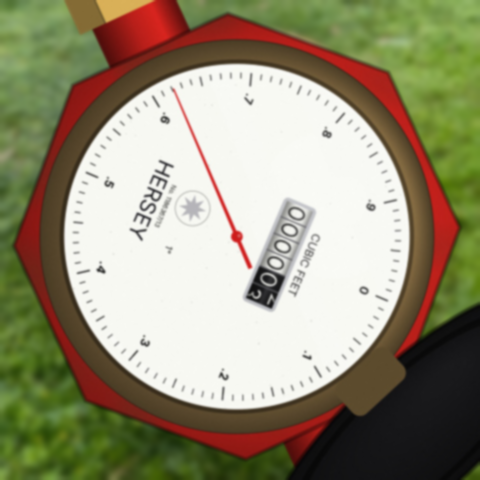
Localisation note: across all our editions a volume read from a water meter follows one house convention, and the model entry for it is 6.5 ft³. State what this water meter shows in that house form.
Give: 2.62 ft³
